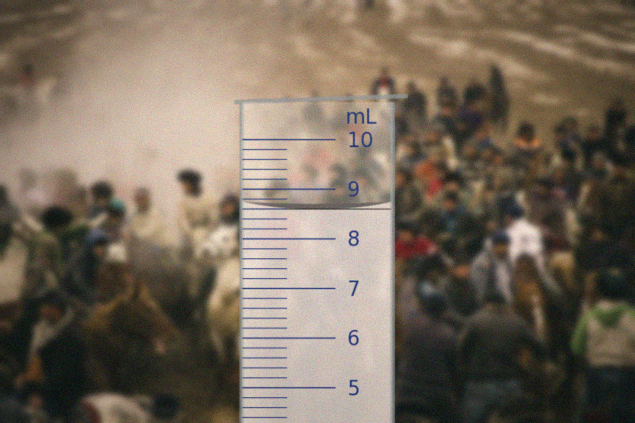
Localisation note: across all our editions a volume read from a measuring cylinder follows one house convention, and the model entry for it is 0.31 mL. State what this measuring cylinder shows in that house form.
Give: 8.6 mL
